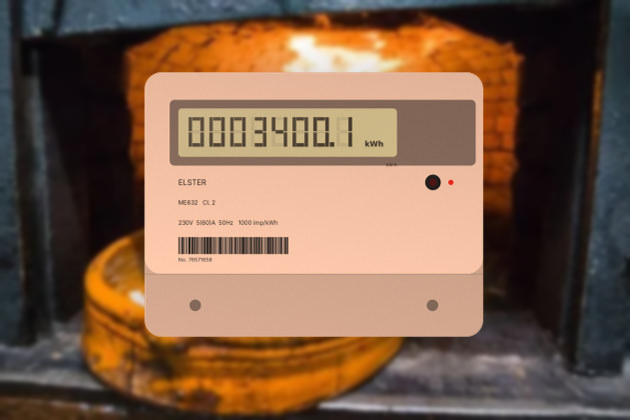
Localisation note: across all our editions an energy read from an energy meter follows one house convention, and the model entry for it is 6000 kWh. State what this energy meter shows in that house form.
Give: 3400.1 kWh
